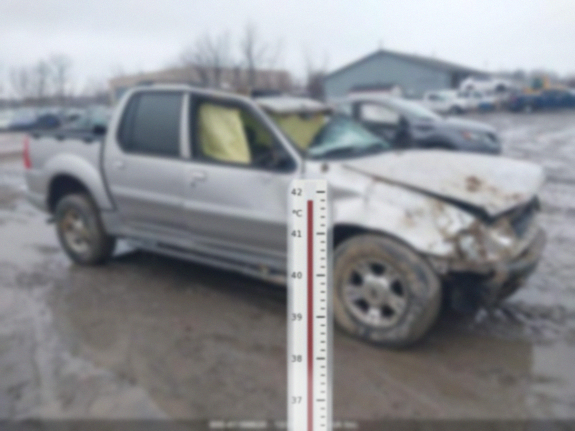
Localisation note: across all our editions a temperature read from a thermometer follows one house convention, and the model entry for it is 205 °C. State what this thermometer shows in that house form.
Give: 41.8 °C
